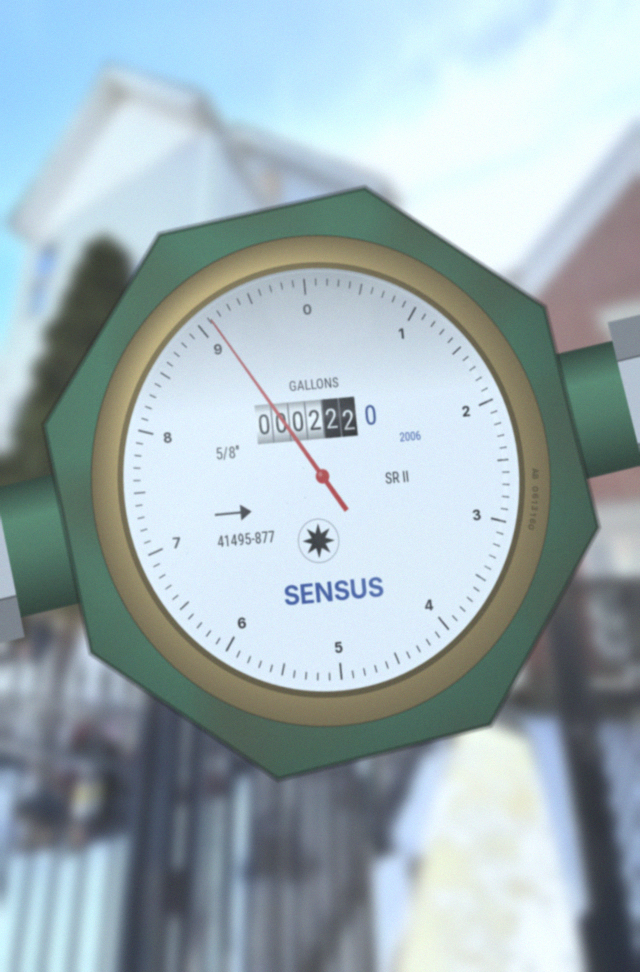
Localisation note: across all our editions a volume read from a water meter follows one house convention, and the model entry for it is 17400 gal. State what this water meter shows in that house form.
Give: 2219.1 gal
